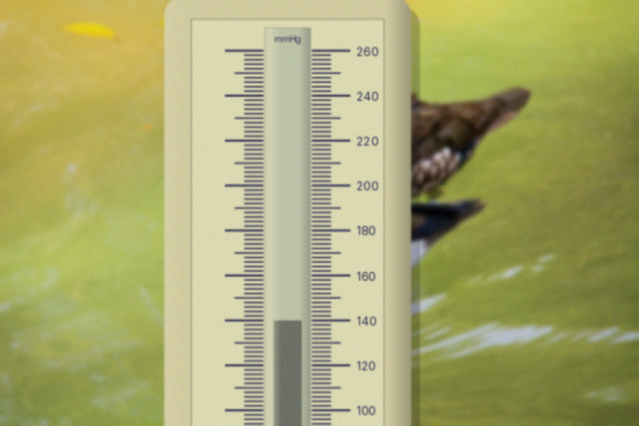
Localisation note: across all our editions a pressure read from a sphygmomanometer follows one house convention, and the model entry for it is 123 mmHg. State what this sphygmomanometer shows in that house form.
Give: 140 mmHg
